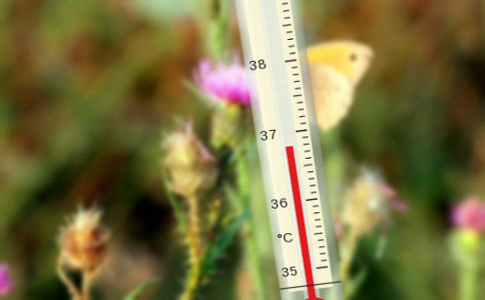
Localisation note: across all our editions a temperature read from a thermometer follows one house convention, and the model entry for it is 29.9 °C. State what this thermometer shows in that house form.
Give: 36.8 °C
